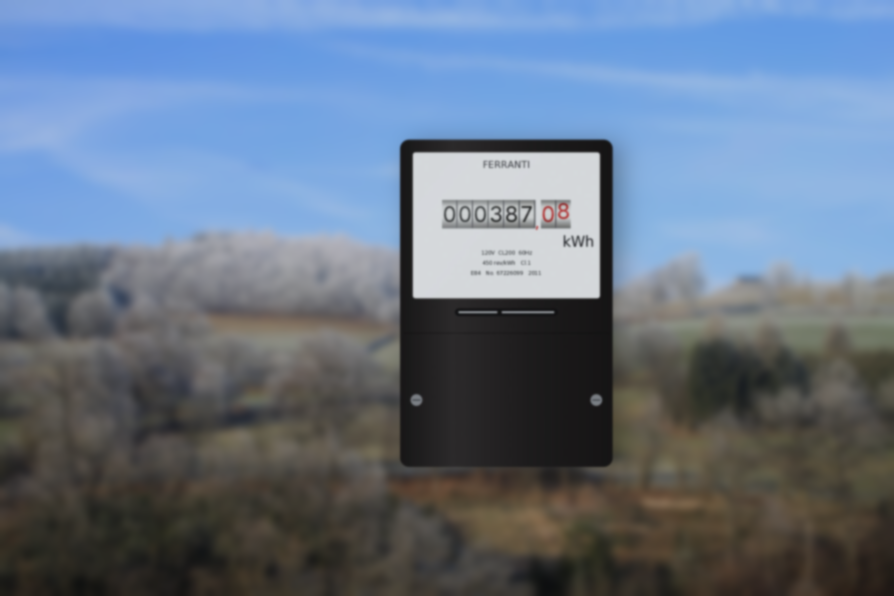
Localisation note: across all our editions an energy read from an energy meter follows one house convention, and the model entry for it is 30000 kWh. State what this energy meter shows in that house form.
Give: 387.08 kWh
